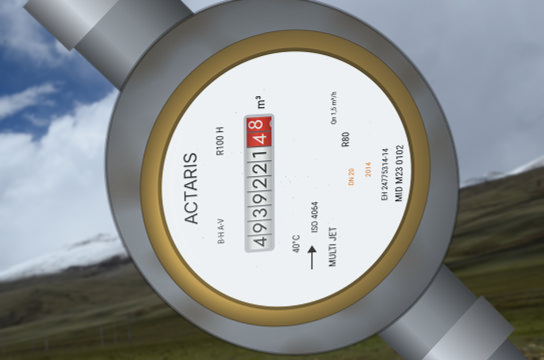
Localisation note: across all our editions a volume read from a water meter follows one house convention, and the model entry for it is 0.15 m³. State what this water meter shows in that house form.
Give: 4939221.48 m³
